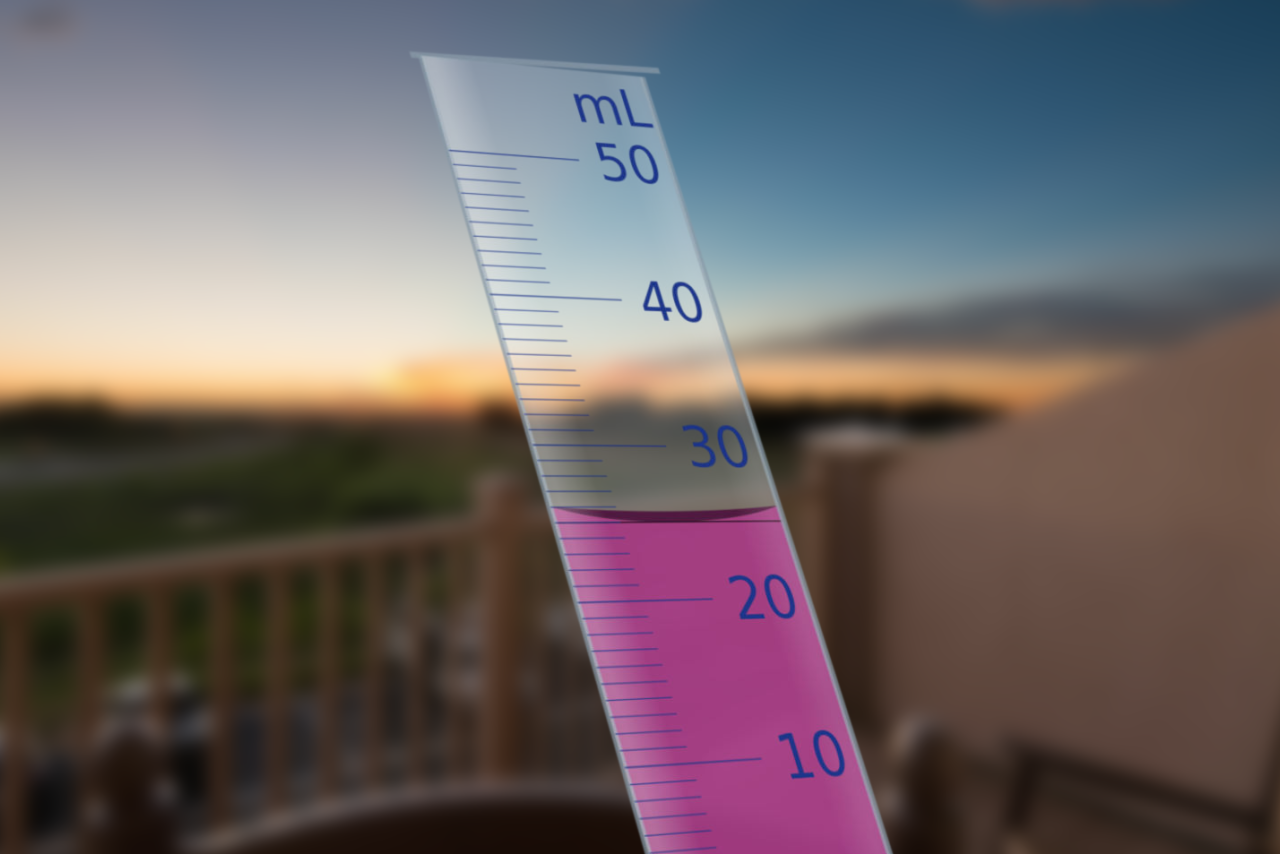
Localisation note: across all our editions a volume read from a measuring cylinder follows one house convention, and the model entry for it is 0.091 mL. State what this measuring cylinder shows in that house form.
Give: 25 mL
